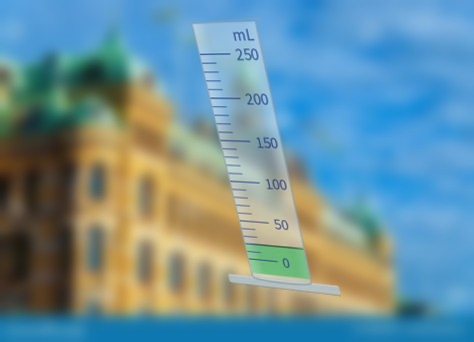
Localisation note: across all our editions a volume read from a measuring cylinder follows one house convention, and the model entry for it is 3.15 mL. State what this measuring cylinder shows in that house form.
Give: 20 mL
